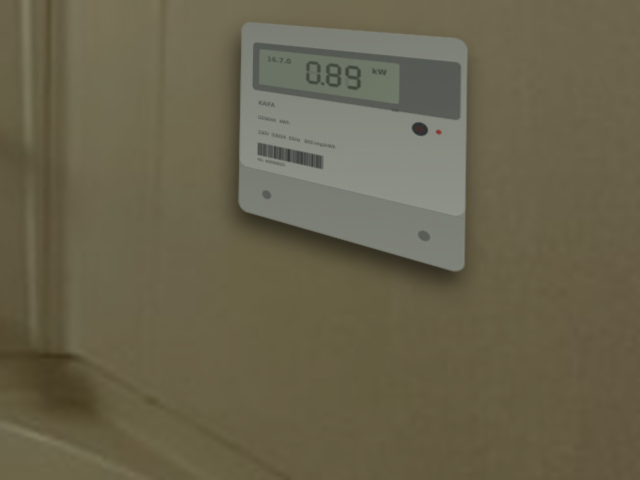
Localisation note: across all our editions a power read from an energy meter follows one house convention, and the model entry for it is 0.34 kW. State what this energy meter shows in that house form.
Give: 0.89 kW
